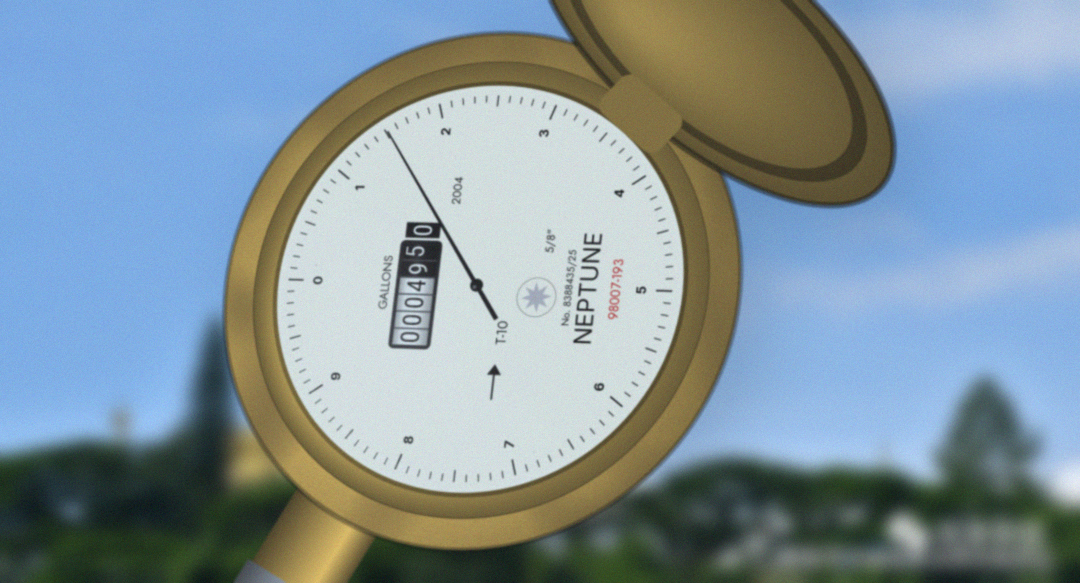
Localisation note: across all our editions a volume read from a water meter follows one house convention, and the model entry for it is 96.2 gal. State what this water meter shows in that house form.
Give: 4951.5 gal
